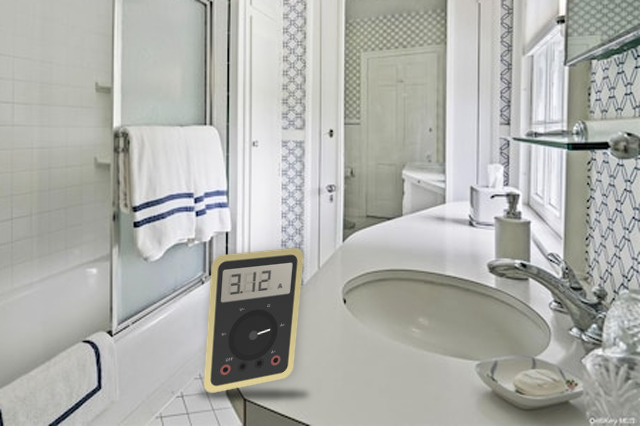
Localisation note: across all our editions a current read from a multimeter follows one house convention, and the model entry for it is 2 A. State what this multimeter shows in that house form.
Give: 3.12 A
